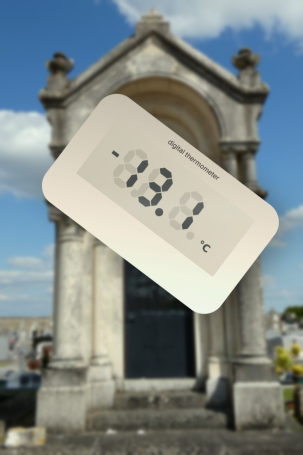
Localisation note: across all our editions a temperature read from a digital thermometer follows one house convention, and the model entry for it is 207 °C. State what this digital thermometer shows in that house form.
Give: -13.1 °C
